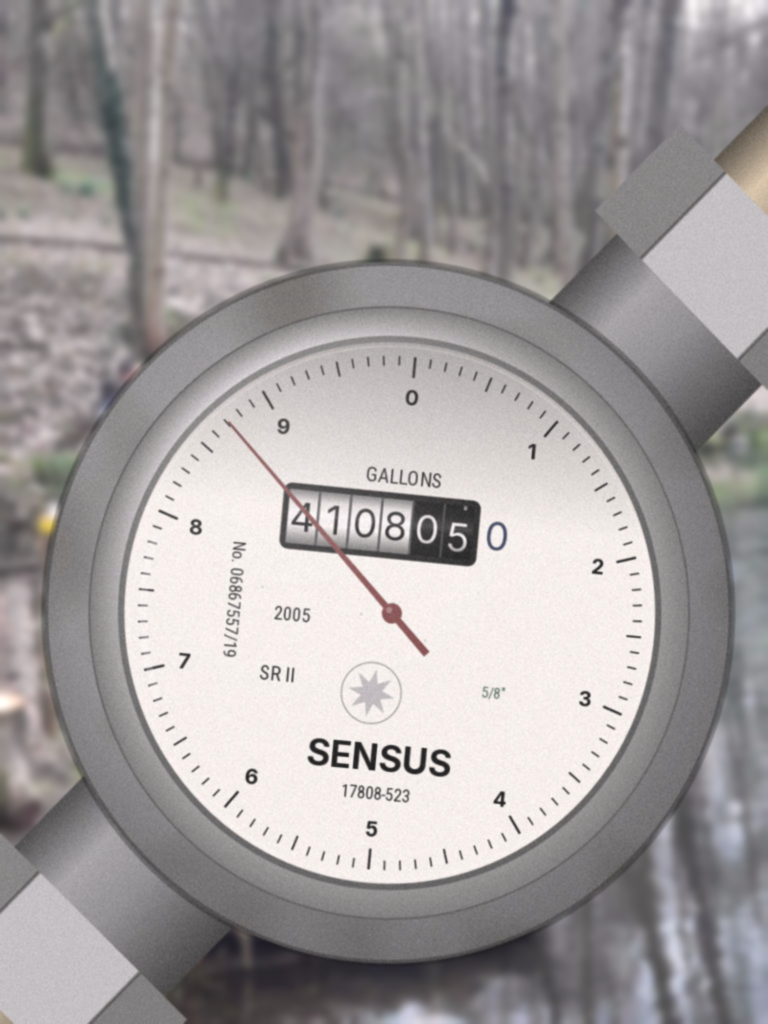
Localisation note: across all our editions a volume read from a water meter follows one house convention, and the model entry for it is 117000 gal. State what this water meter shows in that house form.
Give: 4108048.7 gal
